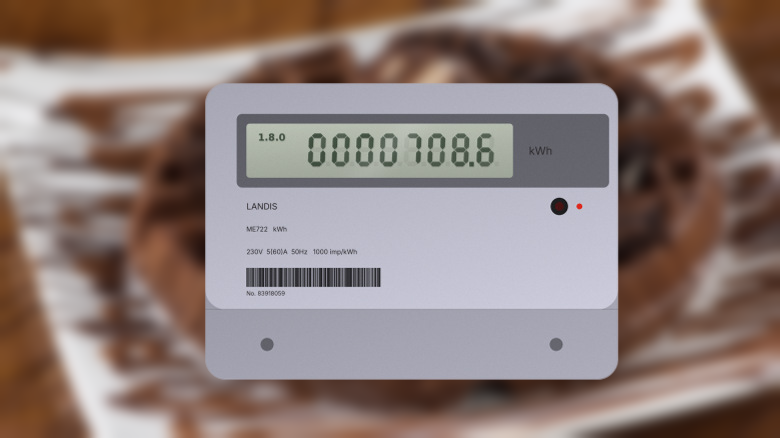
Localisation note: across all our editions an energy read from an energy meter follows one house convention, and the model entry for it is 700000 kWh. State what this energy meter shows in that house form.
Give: 708.6 kWh
